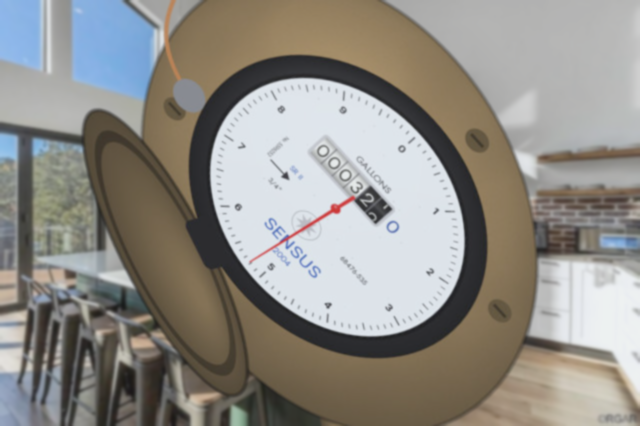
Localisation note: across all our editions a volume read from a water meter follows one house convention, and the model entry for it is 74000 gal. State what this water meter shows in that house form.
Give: 3215.2 gal
